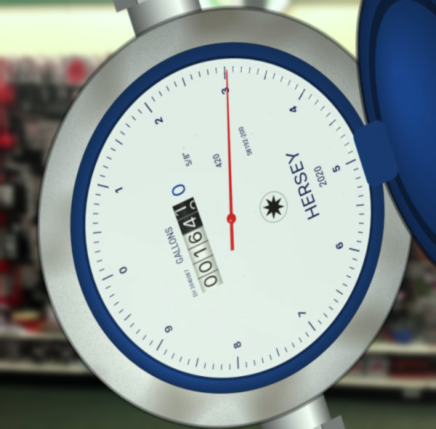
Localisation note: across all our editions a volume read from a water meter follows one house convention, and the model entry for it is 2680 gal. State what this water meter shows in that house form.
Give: 16413.0 gal
